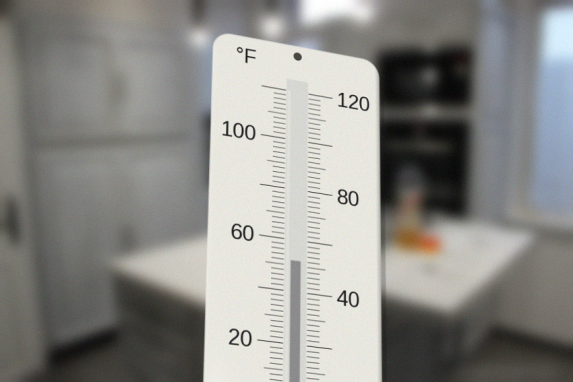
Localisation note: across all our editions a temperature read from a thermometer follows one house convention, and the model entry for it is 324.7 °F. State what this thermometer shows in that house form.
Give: 52 °F
